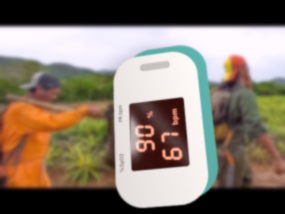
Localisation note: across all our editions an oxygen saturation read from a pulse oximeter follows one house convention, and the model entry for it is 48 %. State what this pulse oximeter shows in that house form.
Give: 90 %
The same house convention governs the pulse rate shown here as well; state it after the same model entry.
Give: 67 bpm
